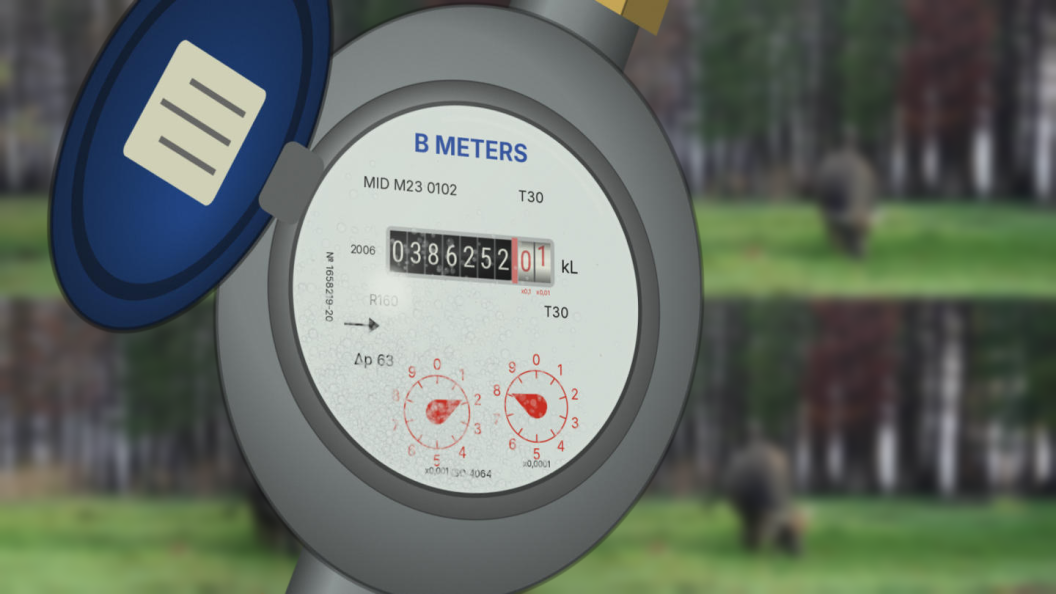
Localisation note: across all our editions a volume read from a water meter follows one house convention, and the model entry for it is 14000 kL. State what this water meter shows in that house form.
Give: 386252.0118 kL
